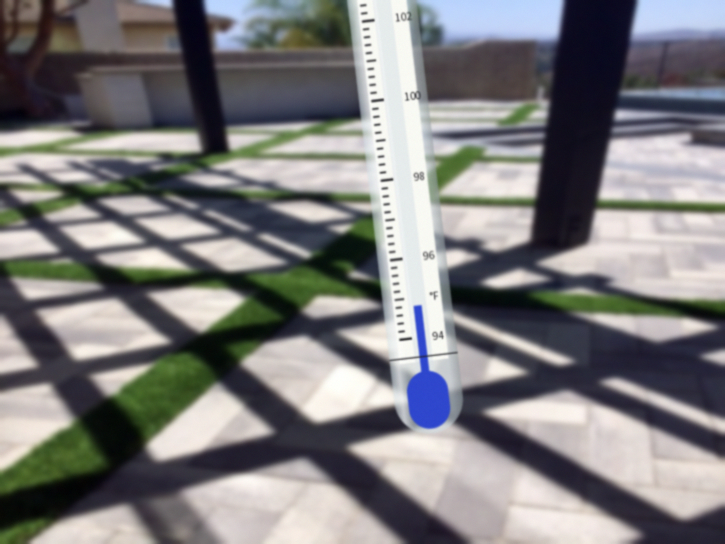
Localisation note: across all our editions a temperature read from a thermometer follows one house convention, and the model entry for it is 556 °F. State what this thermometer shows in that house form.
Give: 94.8 °F
